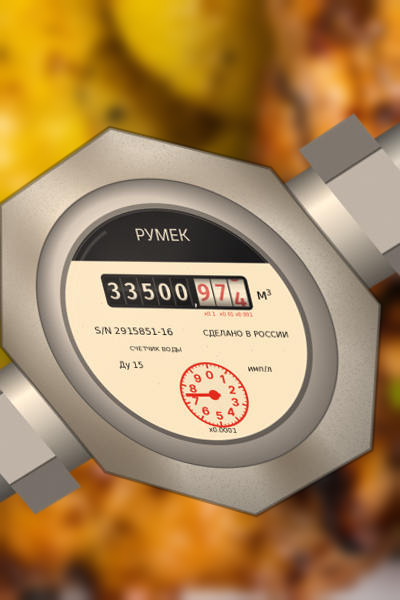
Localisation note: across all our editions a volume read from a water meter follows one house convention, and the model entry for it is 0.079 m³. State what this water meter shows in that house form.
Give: 33500.9737 m³
